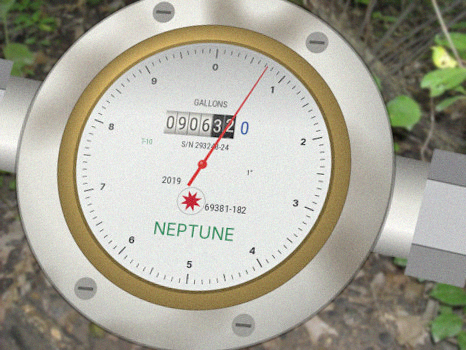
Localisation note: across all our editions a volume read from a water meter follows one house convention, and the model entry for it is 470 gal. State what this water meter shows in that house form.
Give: 906320.7 gal
